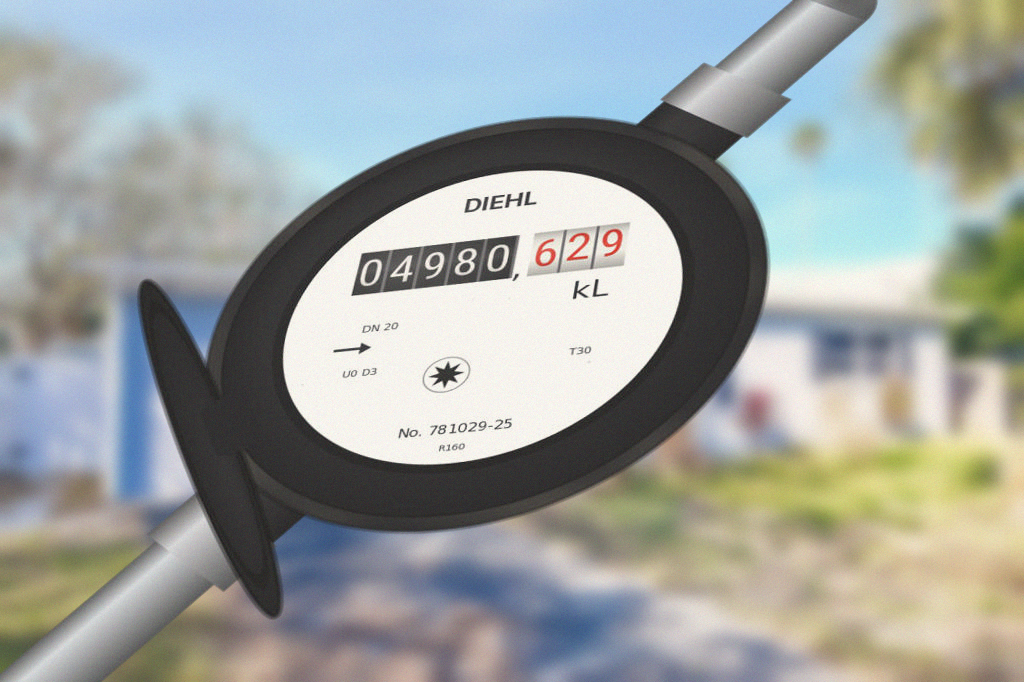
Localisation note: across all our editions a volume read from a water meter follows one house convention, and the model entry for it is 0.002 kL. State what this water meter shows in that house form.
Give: 4980.629 kL
